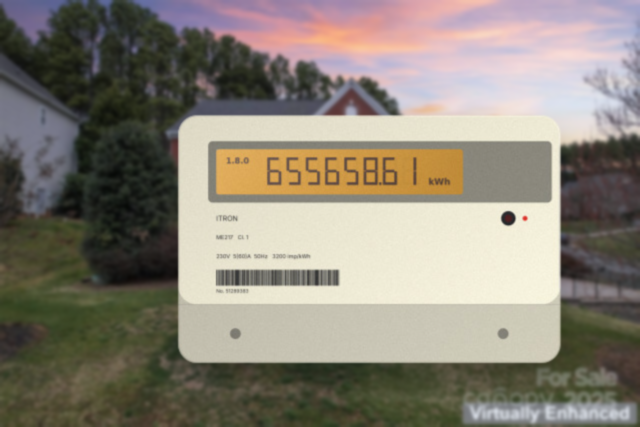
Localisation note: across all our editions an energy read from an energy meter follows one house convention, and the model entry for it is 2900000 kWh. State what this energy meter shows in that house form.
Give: 655658.61 kWh
